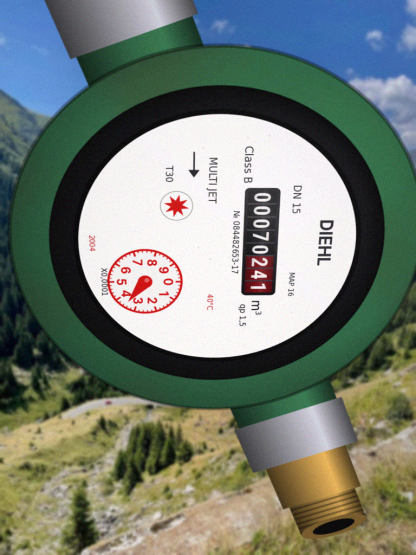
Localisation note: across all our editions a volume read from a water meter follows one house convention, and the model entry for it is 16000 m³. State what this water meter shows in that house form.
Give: 70.2413 m³
